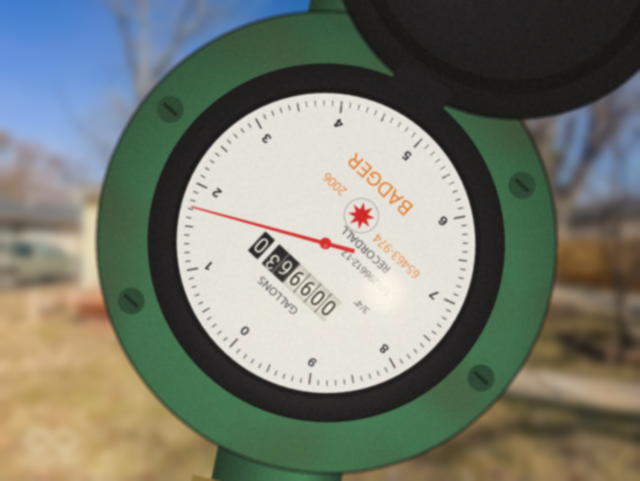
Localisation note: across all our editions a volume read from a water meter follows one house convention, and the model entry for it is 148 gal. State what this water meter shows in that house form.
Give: 99631.7 gal
